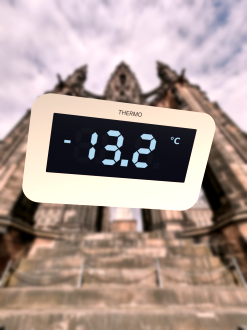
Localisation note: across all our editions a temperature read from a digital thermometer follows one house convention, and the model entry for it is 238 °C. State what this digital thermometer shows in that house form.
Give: -13.2 °C
